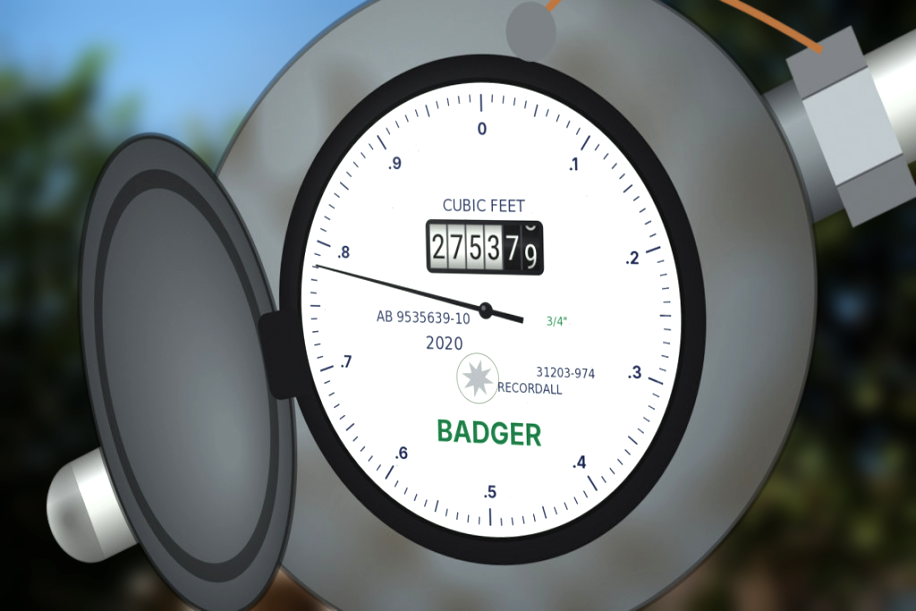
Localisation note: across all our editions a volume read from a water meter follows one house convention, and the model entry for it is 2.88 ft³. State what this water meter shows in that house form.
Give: 275378.78 ft³
